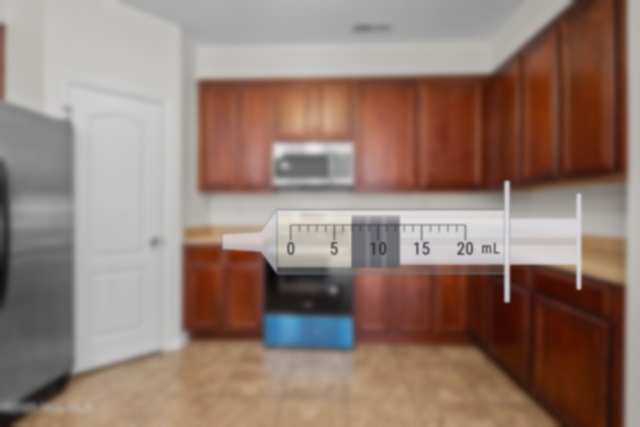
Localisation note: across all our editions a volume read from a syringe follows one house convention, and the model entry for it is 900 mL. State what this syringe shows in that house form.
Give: 7 mL
